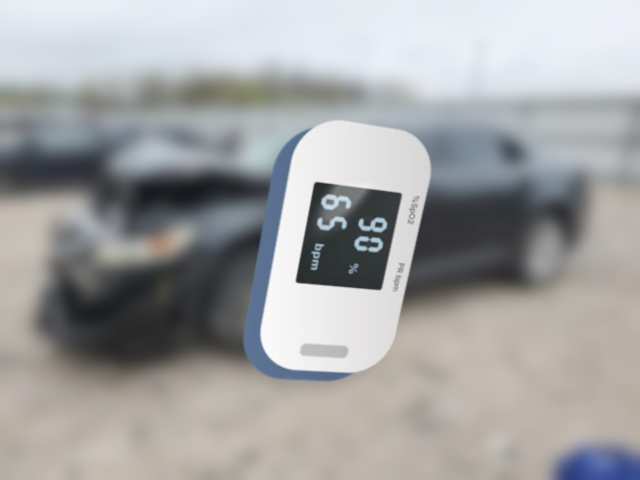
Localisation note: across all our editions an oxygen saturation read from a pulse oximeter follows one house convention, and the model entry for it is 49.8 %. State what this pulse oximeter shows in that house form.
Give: 90 %
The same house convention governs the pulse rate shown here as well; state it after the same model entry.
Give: 65 bpm
